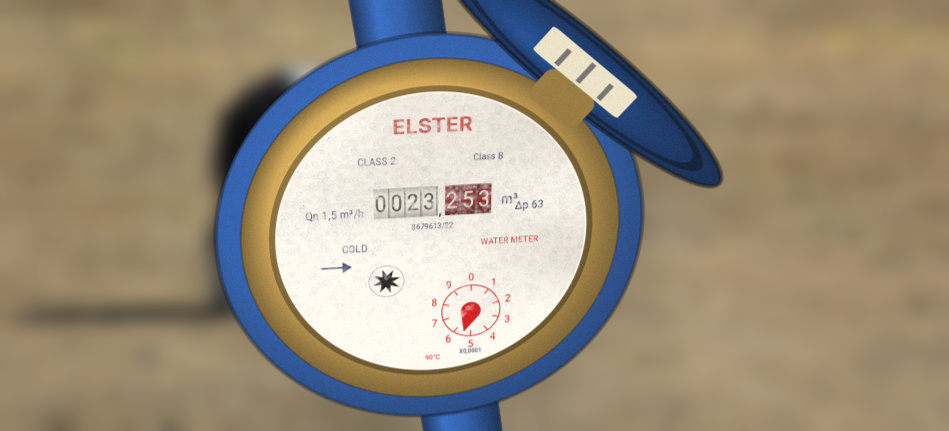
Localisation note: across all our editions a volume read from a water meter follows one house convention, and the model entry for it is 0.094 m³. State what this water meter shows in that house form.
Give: 23.2535 m³
